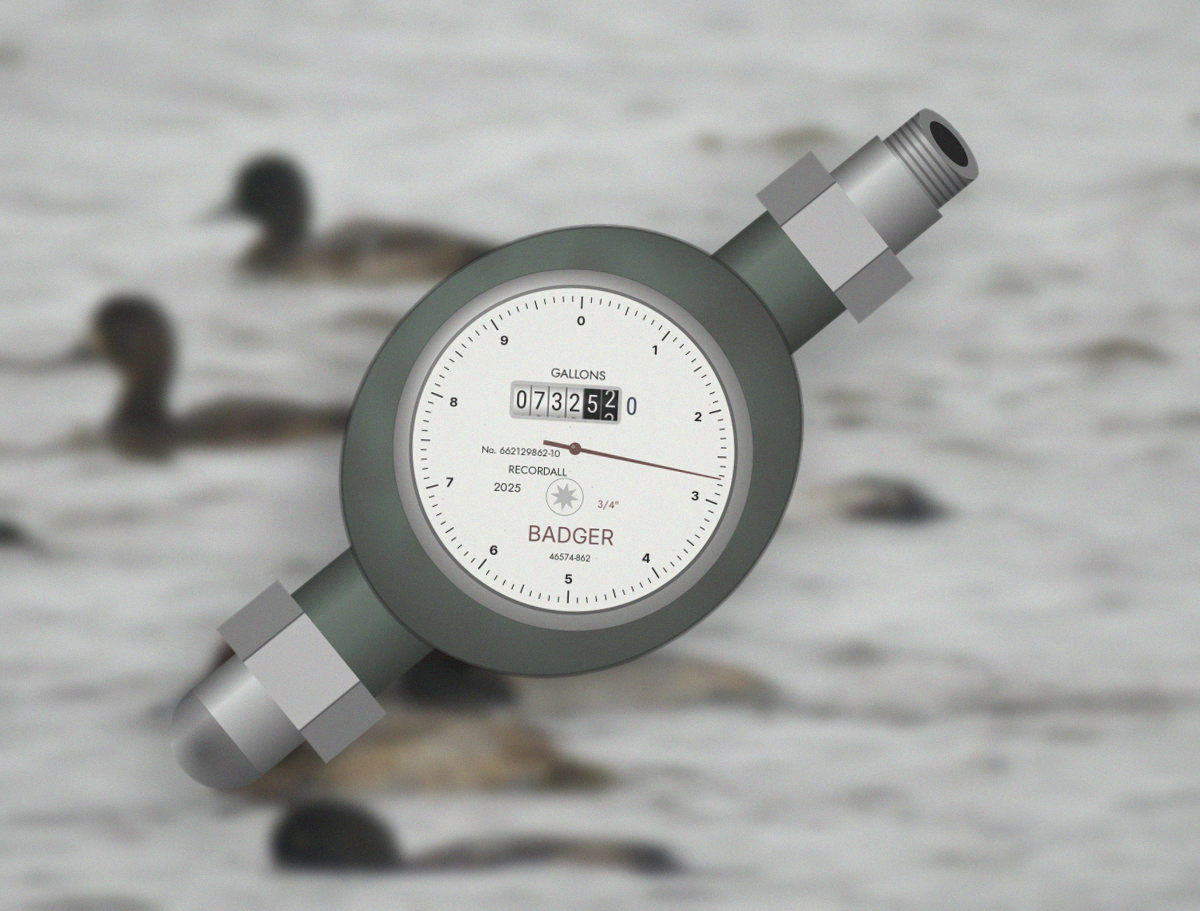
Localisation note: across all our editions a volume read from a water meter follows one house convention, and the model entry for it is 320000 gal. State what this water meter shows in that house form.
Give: 732522.7 gal
